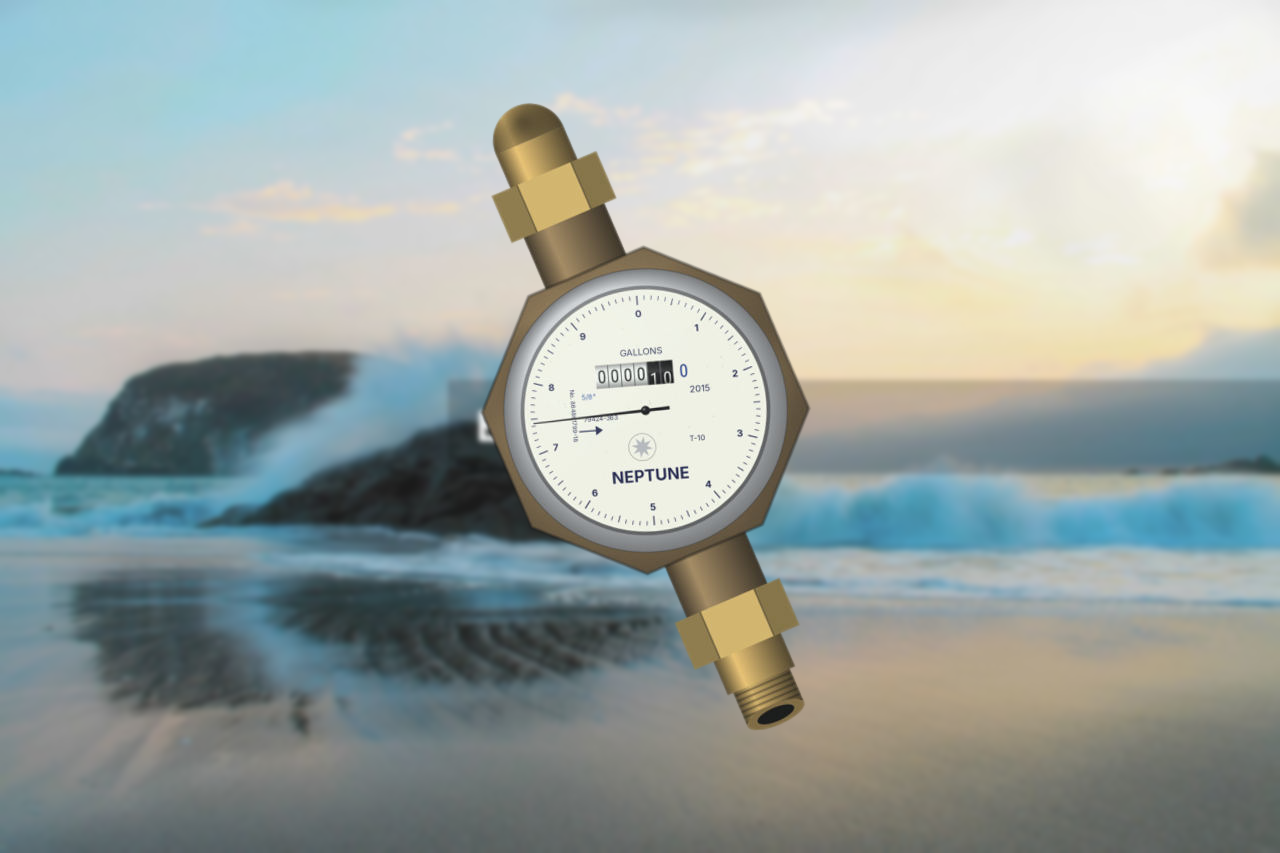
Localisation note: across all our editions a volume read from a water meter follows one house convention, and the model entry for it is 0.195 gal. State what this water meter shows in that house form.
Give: 97.4 gal
